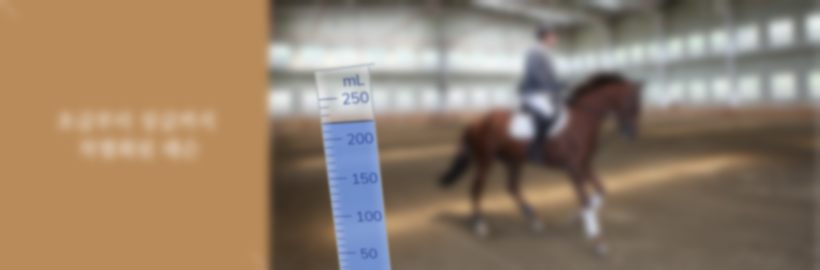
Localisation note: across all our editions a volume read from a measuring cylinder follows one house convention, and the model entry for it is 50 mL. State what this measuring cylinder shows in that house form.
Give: 220 mL
